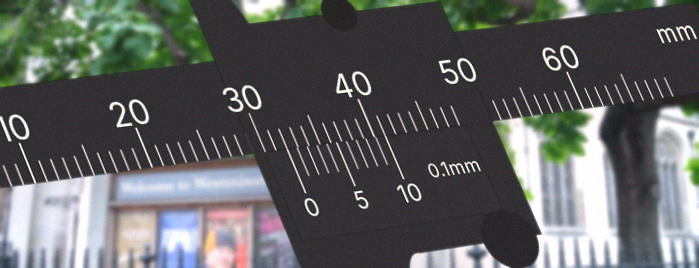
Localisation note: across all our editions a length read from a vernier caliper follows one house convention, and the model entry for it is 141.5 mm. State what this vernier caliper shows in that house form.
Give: 32.0 mm
